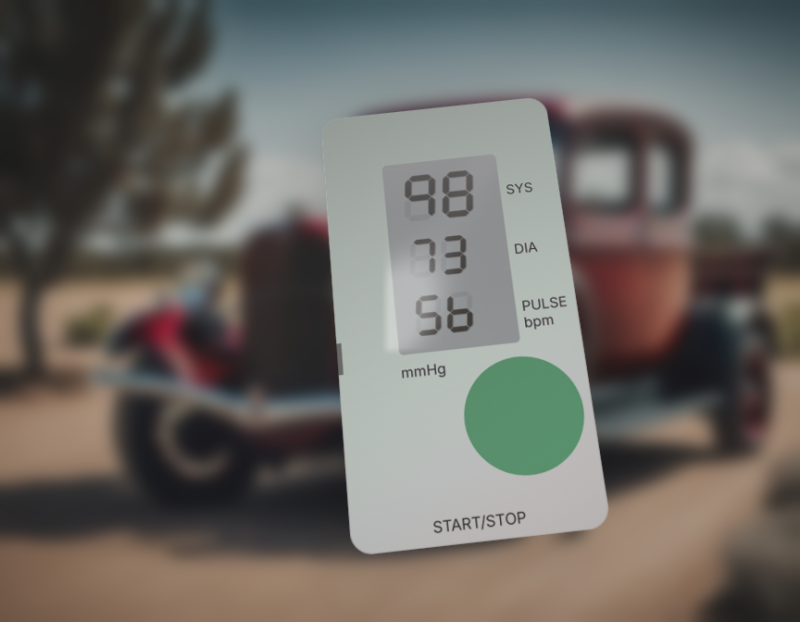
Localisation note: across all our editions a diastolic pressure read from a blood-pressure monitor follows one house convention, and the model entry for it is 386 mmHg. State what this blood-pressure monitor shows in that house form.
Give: 73 mmHg
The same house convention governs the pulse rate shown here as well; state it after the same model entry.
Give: 56 bpm
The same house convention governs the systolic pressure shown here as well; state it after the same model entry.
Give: 98 mmHg
